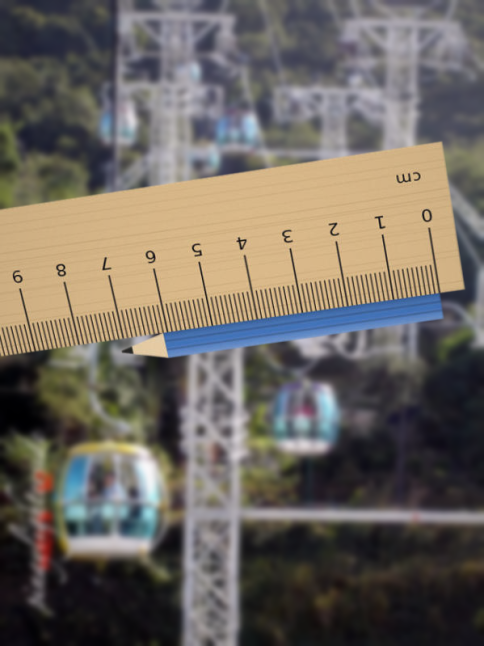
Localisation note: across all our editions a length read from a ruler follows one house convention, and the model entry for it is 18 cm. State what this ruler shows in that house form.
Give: 7.1 cm
